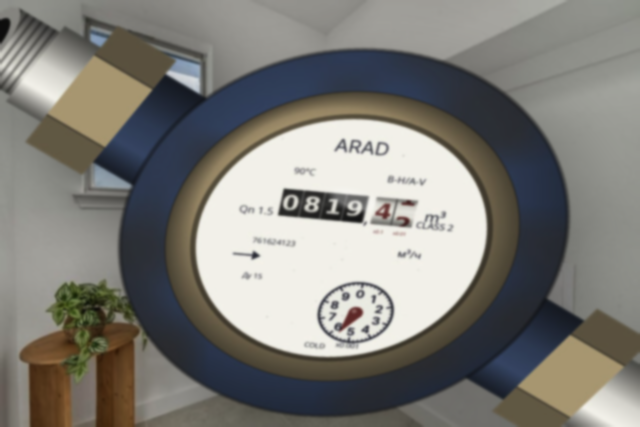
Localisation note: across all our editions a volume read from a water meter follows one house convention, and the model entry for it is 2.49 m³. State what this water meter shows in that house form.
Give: 819.415 m³
